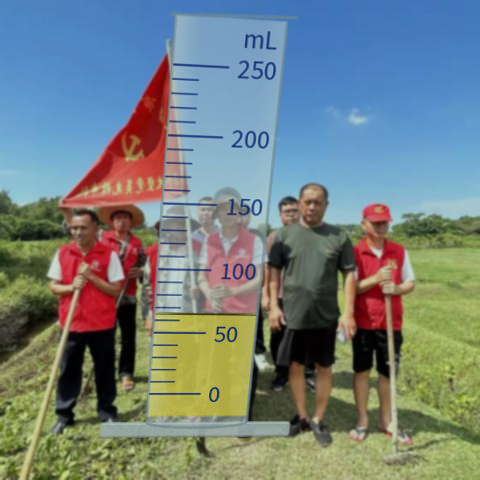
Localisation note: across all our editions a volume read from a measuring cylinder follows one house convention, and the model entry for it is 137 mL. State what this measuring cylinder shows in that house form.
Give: 65 mL
